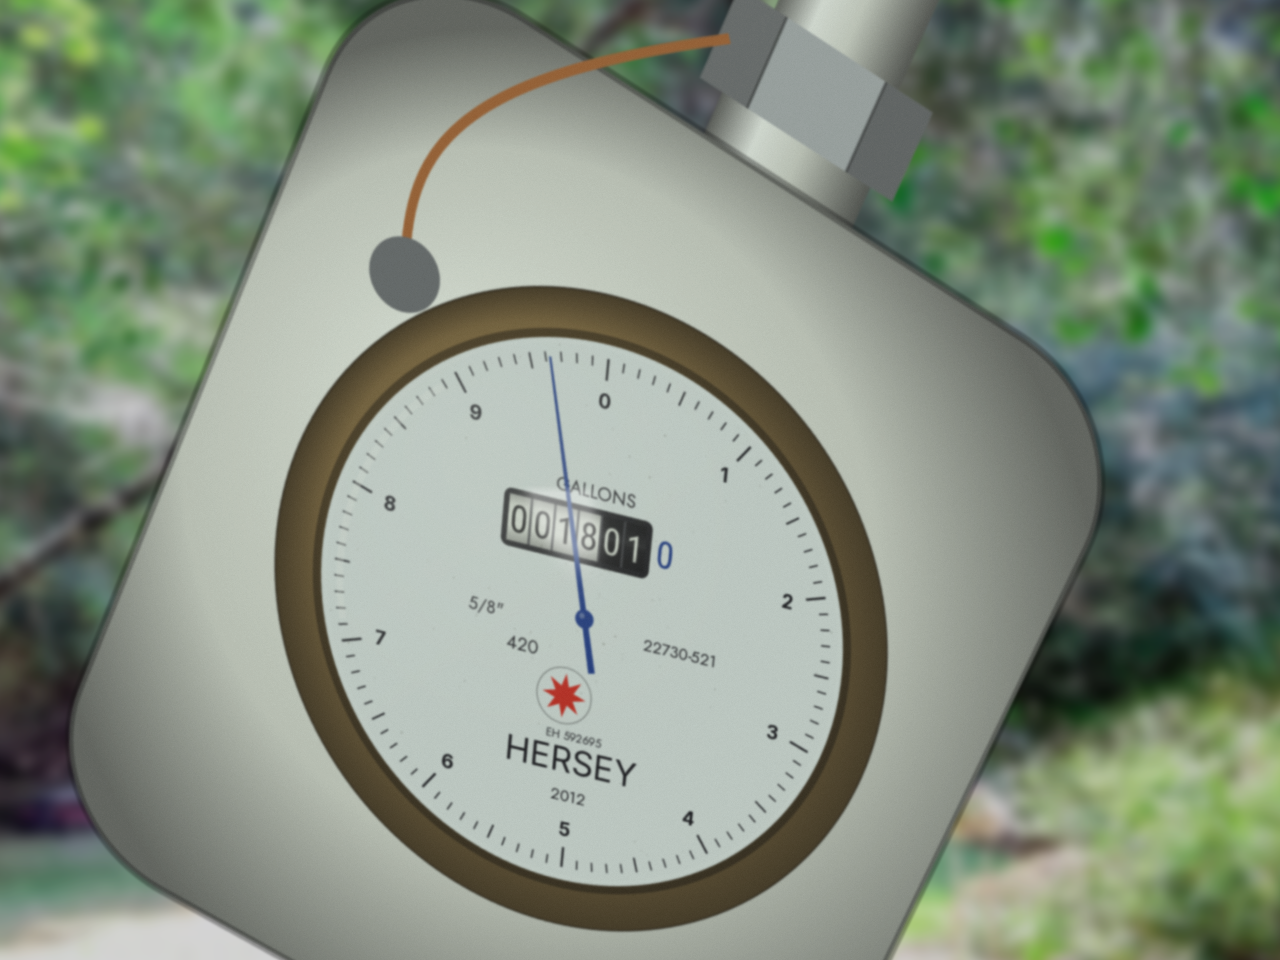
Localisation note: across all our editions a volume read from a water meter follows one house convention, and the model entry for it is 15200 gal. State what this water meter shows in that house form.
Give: 18009.6 gal
